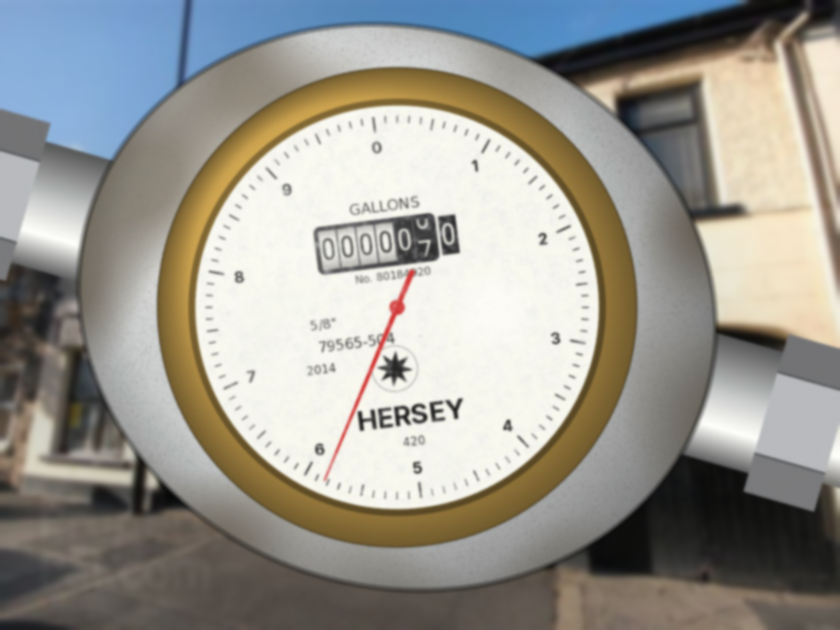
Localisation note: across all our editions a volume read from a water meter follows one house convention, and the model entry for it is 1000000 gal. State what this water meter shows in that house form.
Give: 65.8 gal
